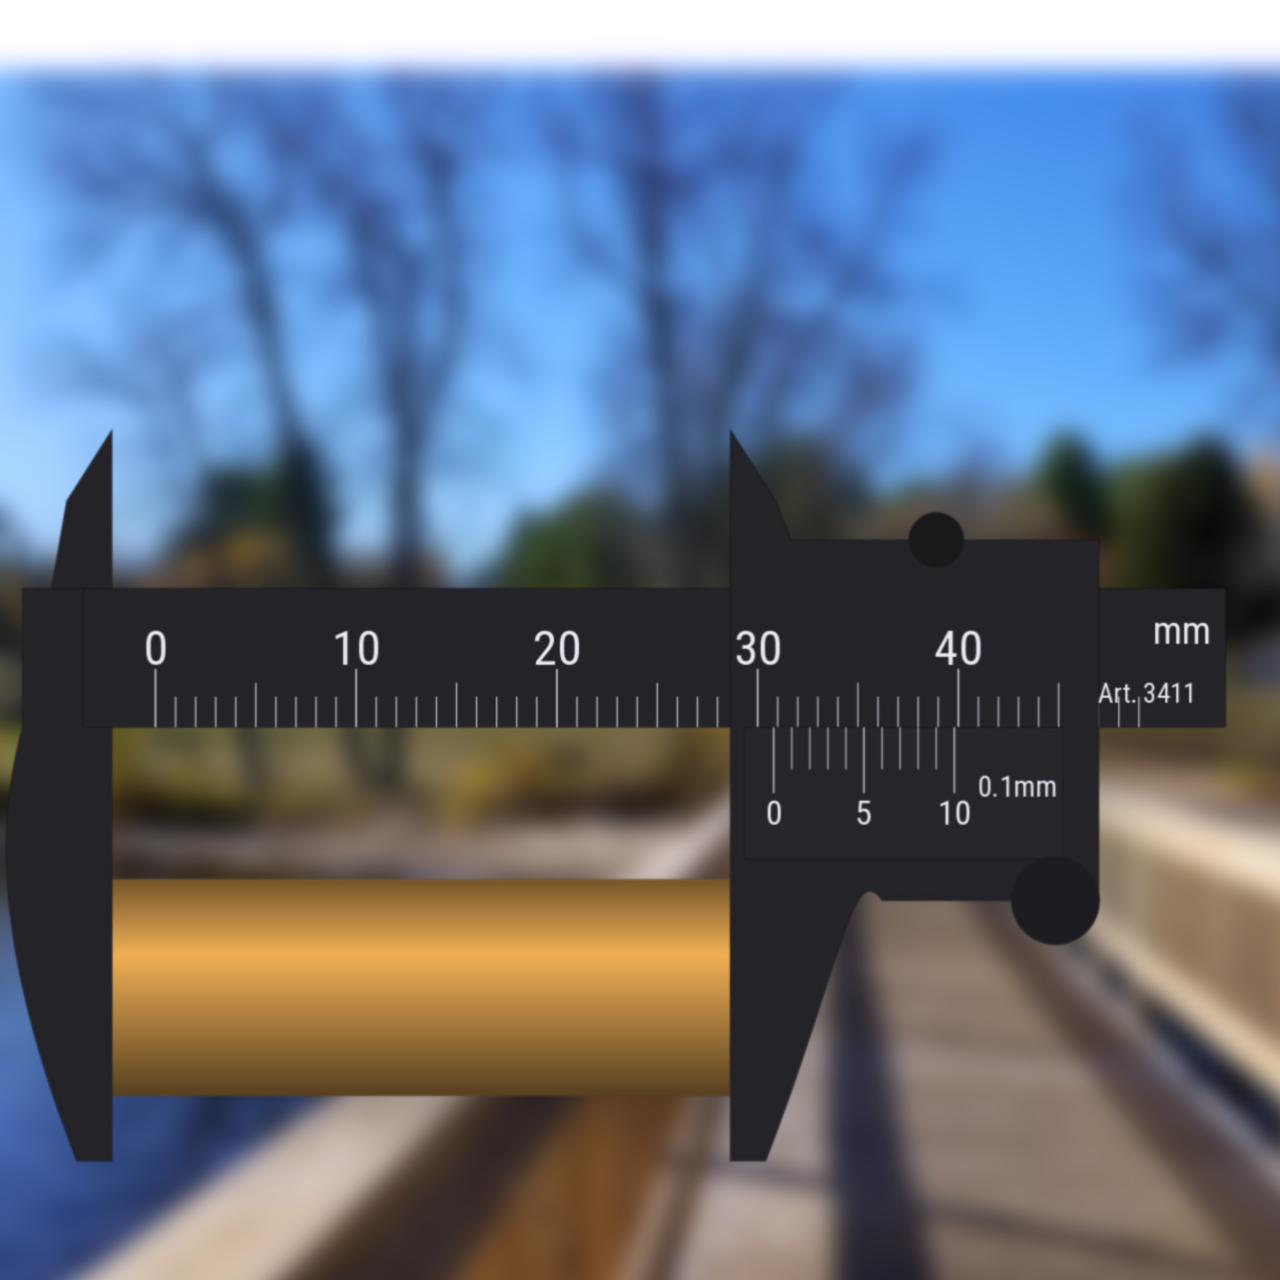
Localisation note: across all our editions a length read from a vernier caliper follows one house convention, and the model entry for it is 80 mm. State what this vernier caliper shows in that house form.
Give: 30.8 mm
